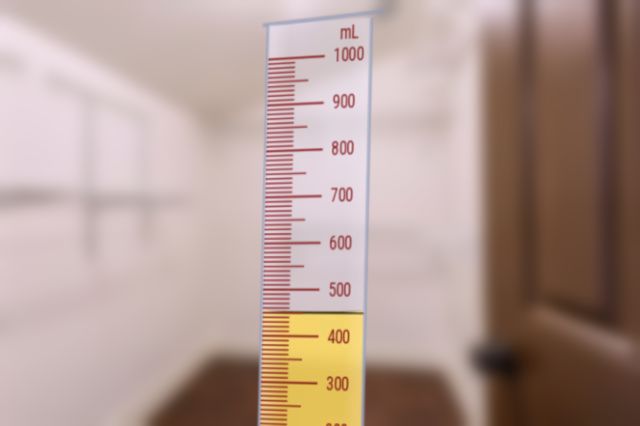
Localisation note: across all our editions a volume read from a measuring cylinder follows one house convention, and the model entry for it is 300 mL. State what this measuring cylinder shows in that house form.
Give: 450 mL
